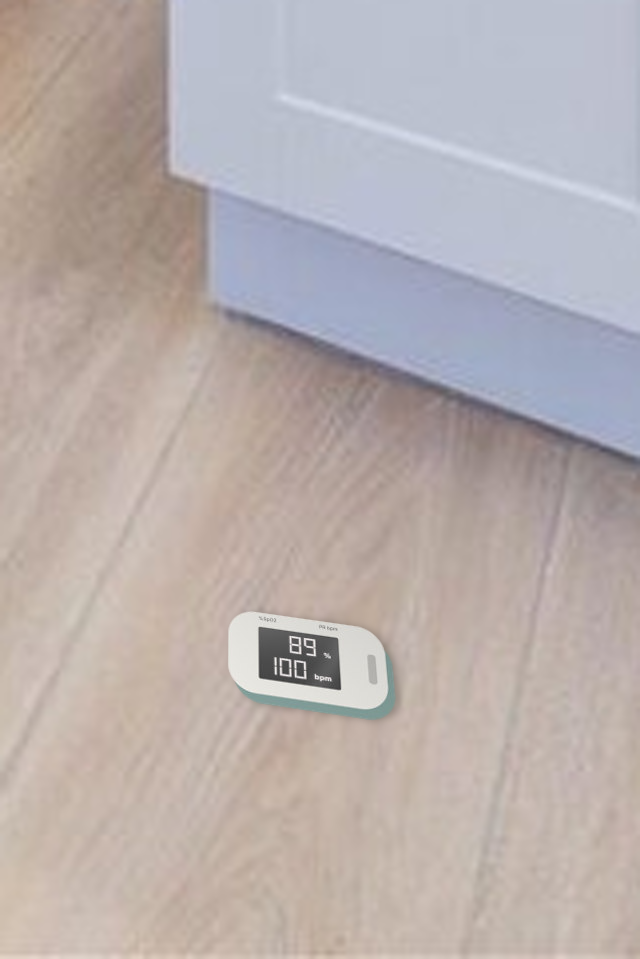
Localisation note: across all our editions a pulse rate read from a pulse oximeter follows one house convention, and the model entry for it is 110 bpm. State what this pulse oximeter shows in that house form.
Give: 100 bpm
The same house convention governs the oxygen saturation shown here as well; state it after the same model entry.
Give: 89 %
